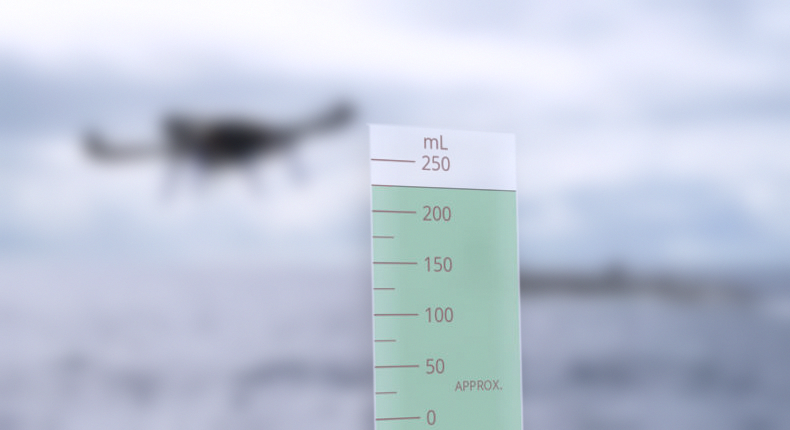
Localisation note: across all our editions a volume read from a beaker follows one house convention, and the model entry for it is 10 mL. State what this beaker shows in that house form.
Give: 225 mL
